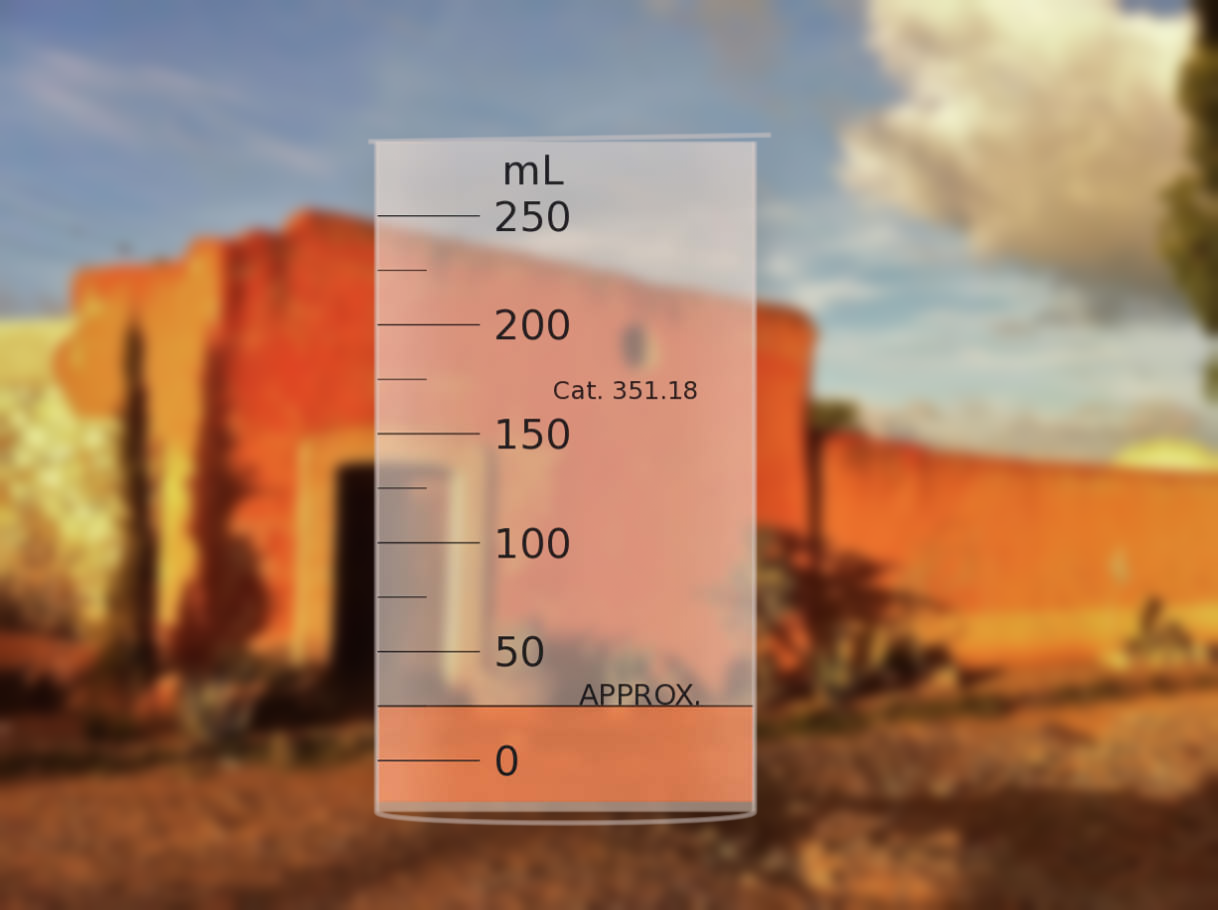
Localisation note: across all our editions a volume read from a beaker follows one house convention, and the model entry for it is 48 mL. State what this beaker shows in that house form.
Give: 25 mL
